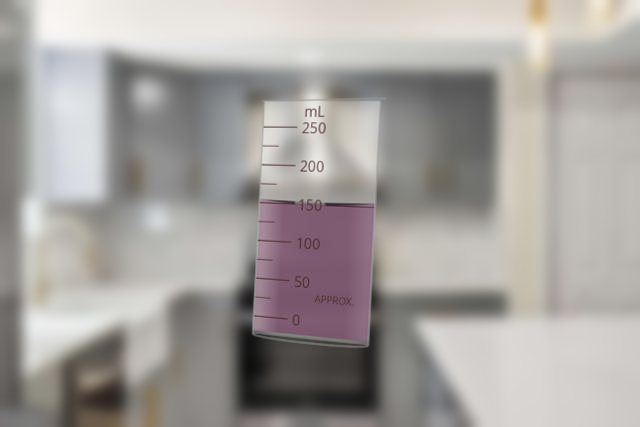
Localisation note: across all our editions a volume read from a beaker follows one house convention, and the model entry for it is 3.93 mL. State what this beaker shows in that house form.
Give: 150 mL
